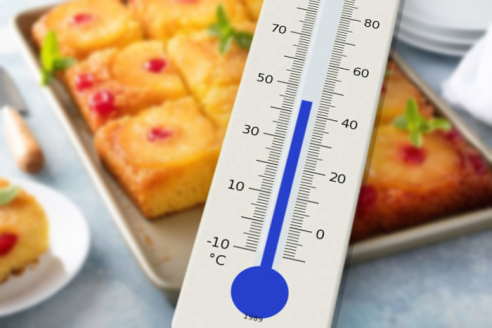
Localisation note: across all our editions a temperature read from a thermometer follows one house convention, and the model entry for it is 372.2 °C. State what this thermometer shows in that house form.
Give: 45 °C
